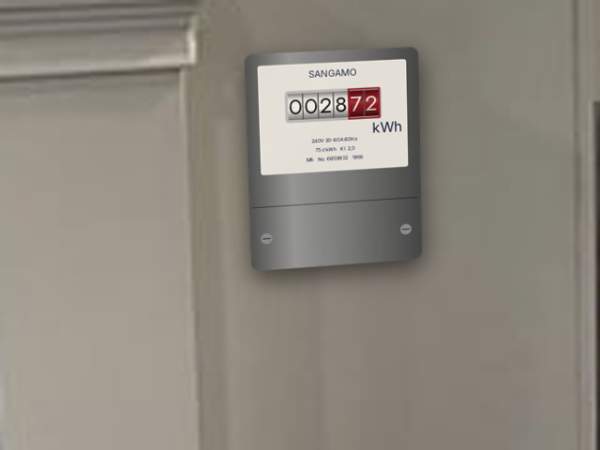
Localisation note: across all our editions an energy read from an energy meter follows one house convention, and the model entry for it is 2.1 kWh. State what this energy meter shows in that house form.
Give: 28.72 kWh
